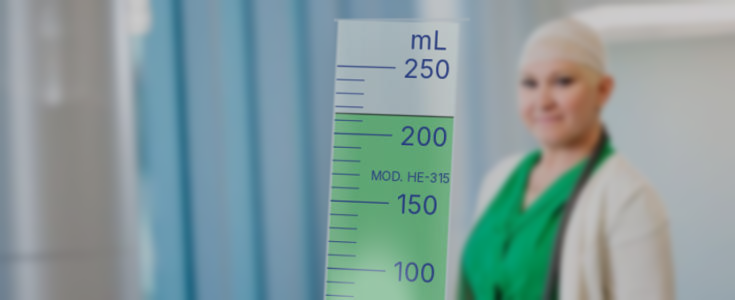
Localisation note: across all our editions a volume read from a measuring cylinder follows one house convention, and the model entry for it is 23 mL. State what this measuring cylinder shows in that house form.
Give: 215 mL
